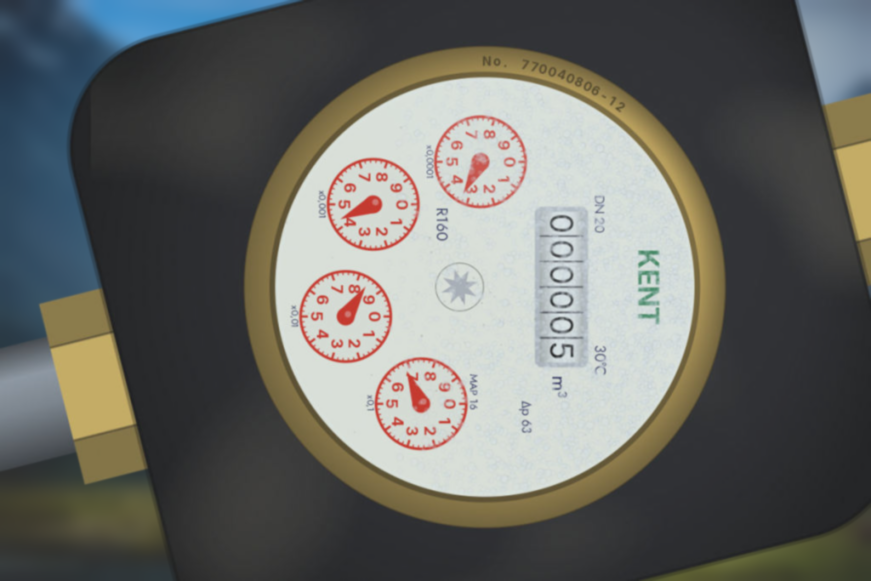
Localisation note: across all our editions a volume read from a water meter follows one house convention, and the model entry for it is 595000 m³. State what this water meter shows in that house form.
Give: 5.6843 m³
